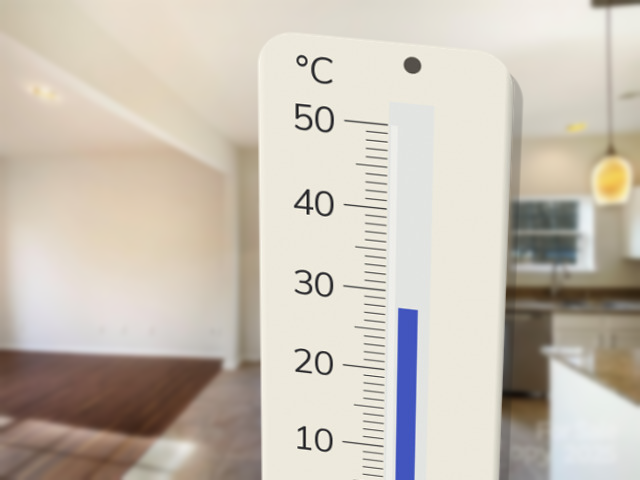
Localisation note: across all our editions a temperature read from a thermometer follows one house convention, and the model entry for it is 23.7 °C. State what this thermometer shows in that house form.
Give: 28 °C
